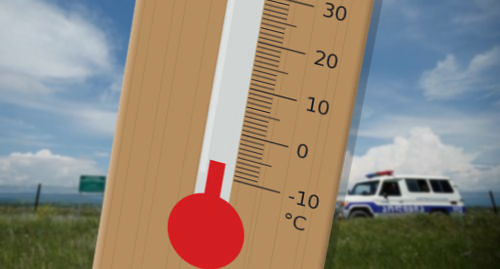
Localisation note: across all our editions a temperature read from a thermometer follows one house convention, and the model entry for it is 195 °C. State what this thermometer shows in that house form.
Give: -7 °C
